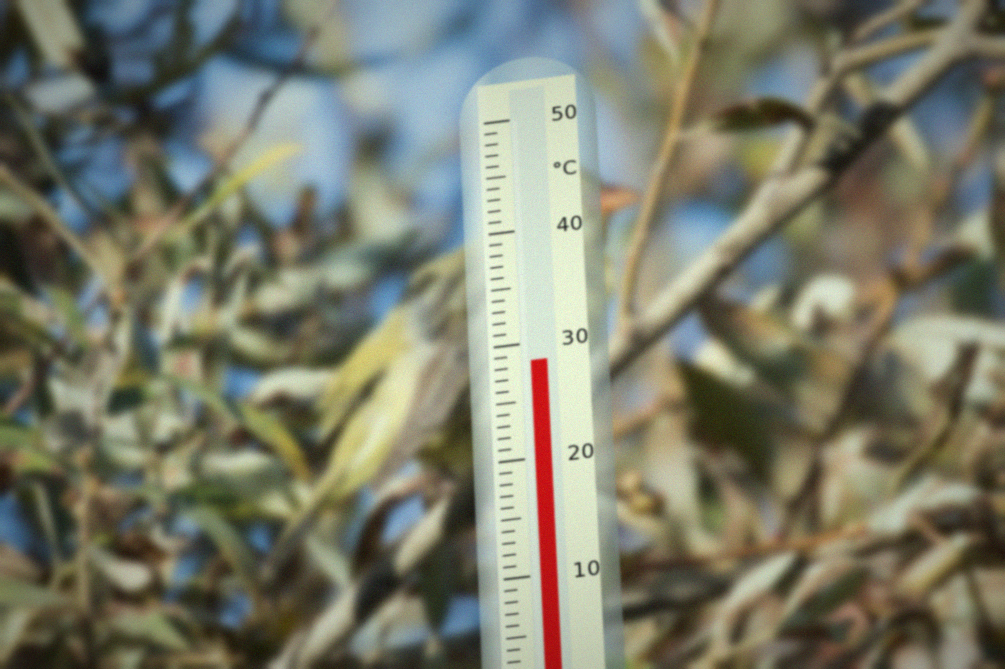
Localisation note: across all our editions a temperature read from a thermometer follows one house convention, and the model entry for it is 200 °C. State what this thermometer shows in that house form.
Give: 28.5 °C
